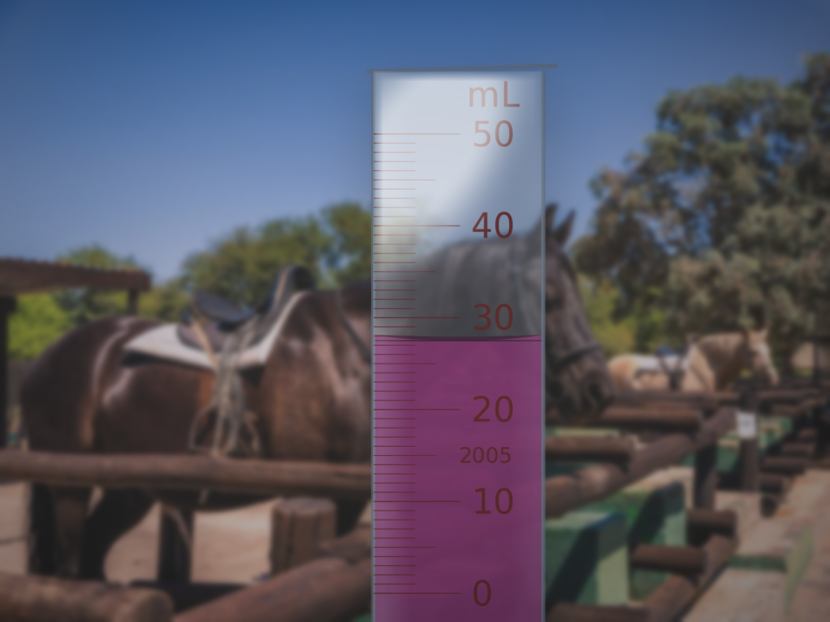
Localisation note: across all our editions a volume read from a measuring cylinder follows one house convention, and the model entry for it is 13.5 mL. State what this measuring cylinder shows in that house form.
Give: 27.5 mL
